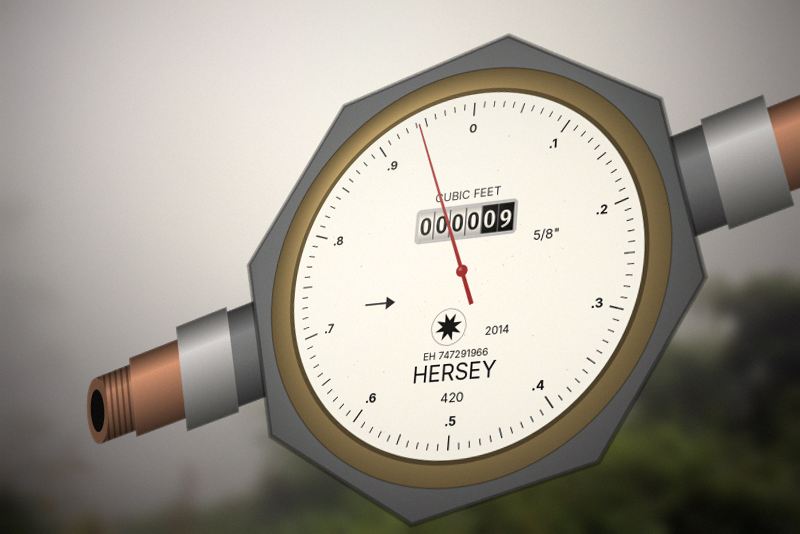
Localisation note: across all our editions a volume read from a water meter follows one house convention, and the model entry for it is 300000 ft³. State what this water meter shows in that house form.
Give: 8.94 ft³
